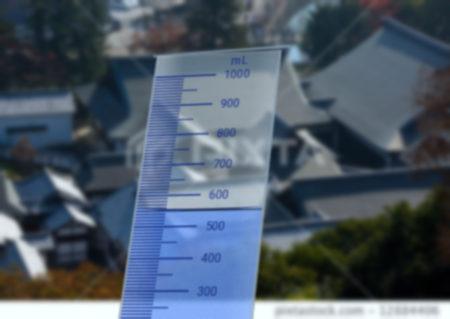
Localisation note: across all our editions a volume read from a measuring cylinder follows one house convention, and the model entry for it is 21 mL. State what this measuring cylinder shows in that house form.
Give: 550 mL
